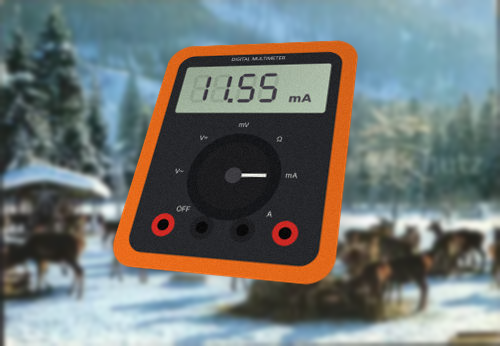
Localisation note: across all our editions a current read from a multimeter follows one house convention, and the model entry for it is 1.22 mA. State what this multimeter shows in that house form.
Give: 11.55 mA
